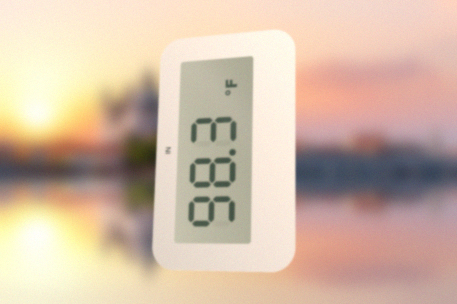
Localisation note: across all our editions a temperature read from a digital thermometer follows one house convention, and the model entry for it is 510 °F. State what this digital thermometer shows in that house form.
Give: 98.3 °F
